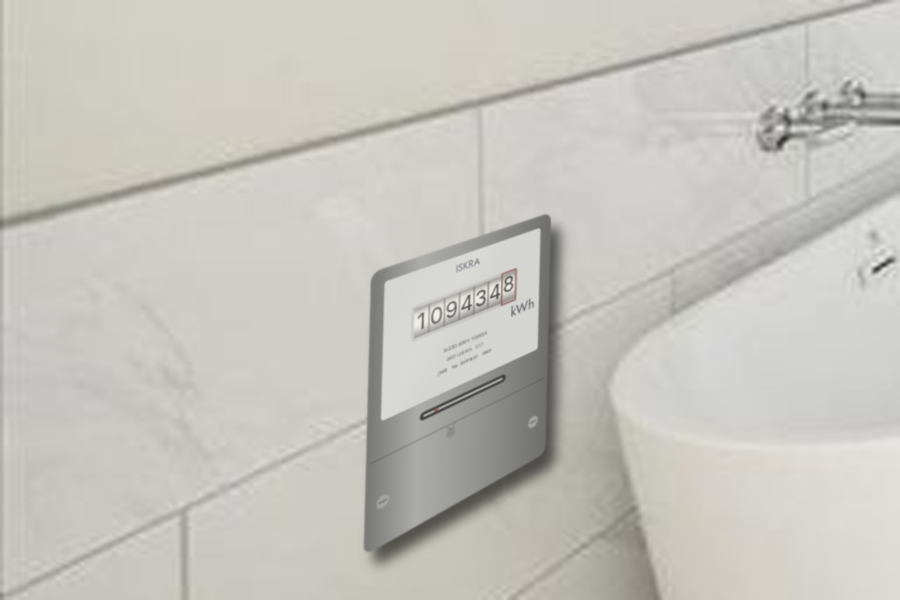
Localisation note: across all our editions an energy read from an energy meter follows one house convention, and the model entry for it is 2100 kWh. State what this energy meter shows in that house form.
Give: 109434.8 kWh
